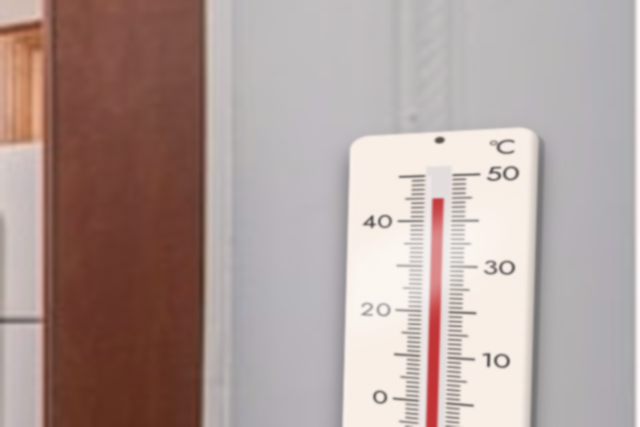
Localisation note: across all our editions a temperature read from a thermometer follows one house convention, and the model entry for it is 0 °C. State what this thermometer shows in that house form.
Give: 45 °C
